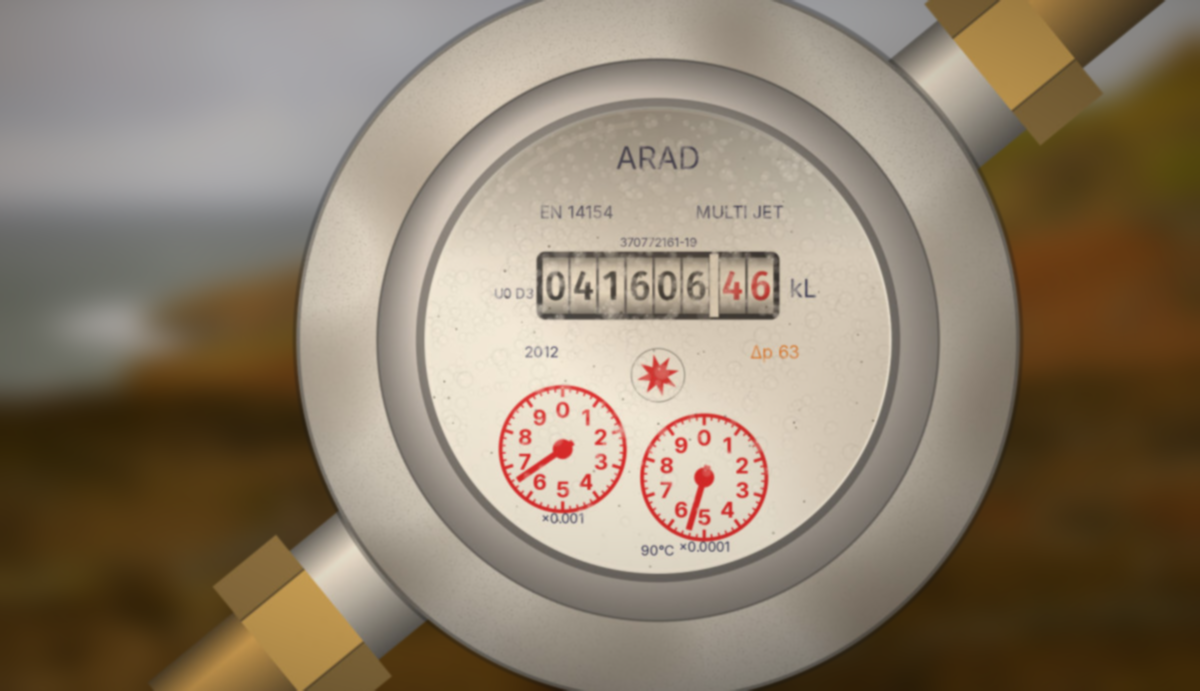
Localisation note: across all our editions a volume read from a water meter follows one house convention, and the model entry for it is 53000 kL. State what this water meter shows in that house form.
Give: 41606.4665 kL
